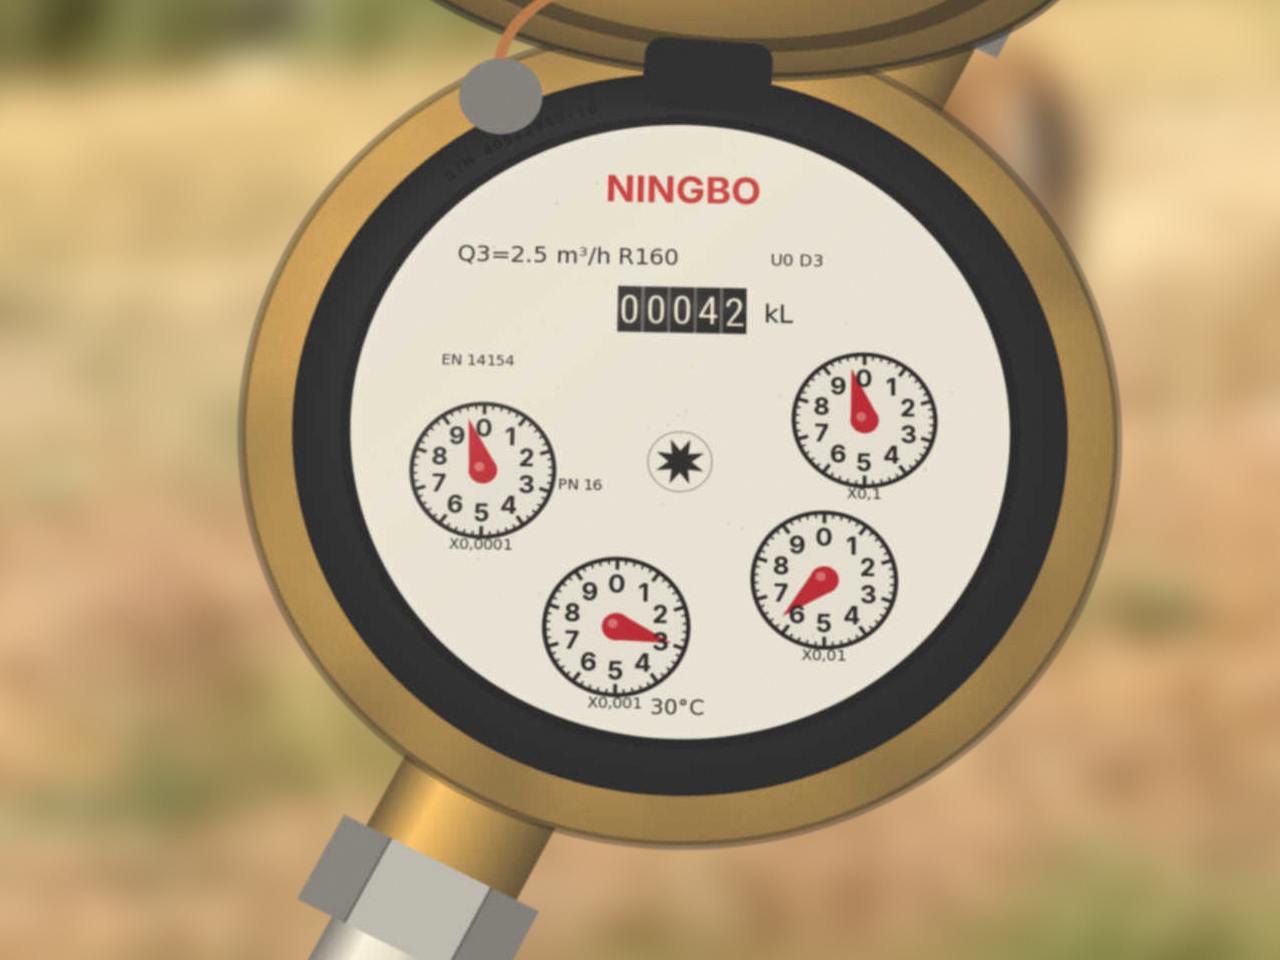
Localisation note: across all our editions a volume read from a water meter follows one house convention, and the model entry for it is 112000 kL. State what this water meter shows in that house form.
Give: 41.9629 kL
